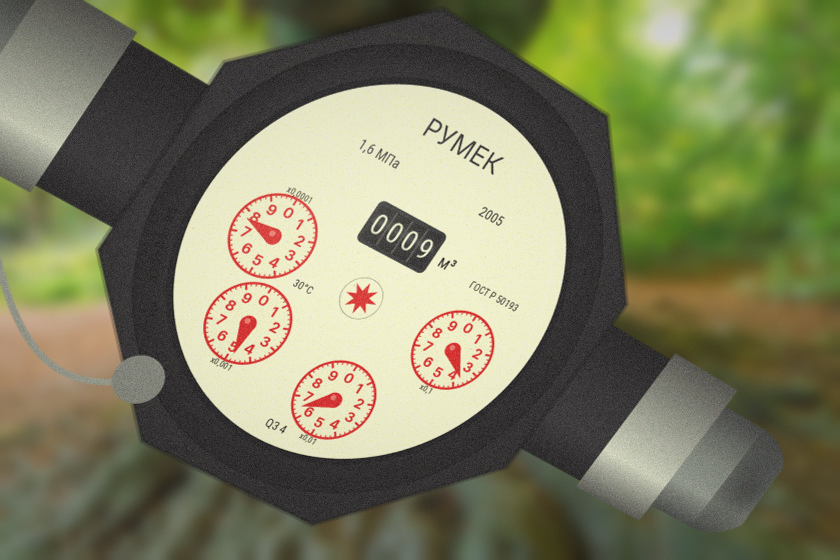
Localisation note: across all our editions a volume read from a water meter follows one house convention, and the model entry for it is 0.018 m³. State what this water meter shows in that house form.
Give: 9.3647 m³
